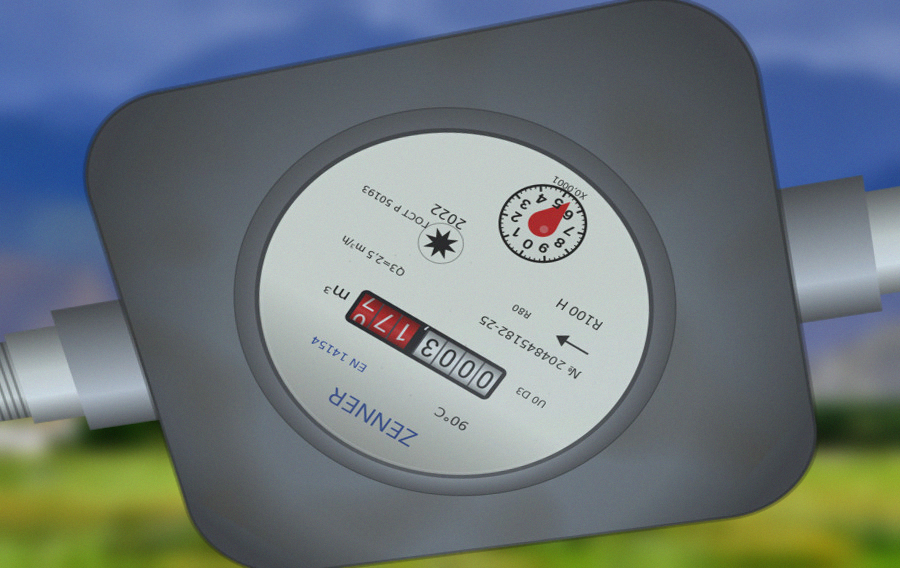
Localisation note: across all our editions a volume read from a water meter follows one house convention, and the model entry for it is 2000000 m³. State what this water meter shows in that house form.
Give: 3.1765 m³
